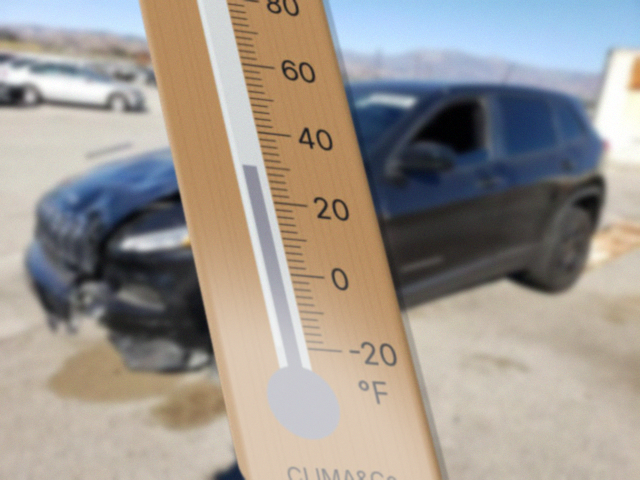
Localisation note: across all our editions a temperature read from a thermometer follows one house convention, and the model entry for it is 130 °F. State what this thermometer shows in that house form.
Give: 30 °F
